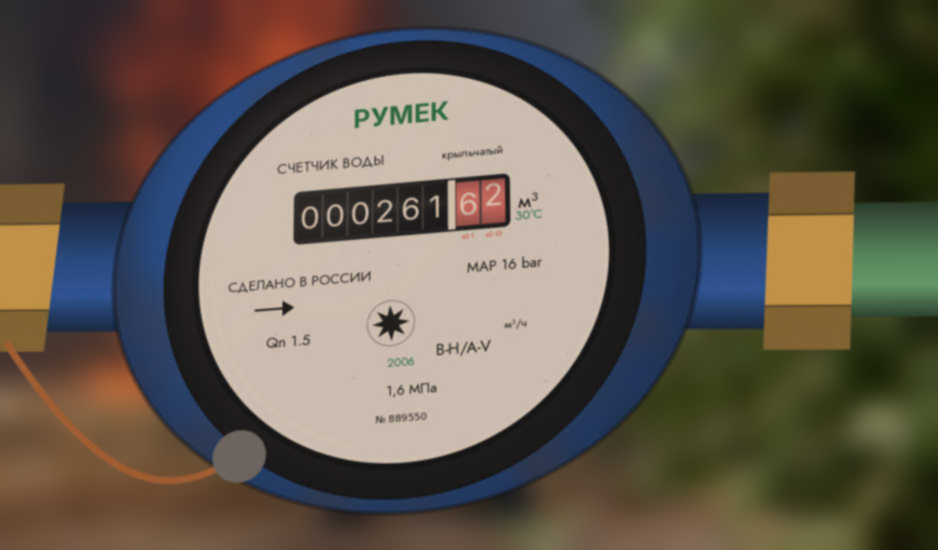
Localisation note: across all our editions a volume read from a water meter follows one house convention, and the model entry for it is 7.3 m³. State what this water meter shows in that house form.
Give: 261.62 m³
